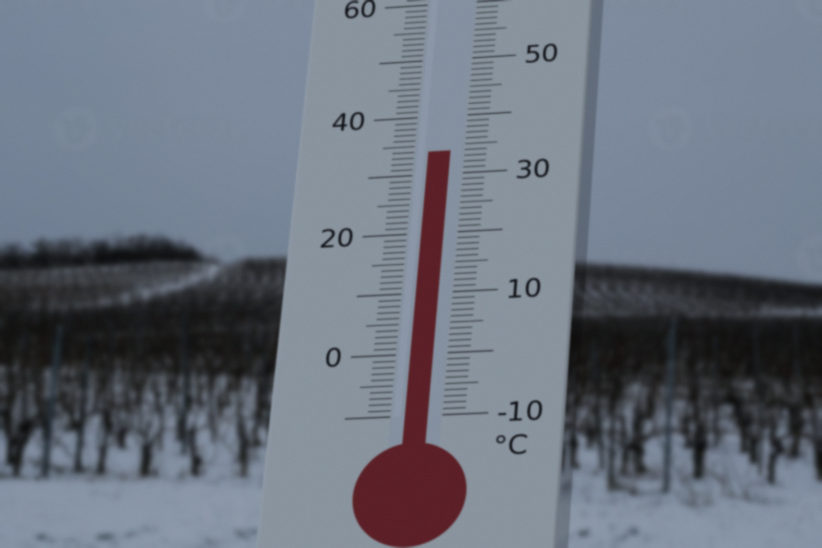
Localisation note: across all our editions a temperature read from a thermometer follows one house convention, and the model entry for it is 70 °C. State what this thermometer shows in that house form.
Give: 34 °C
